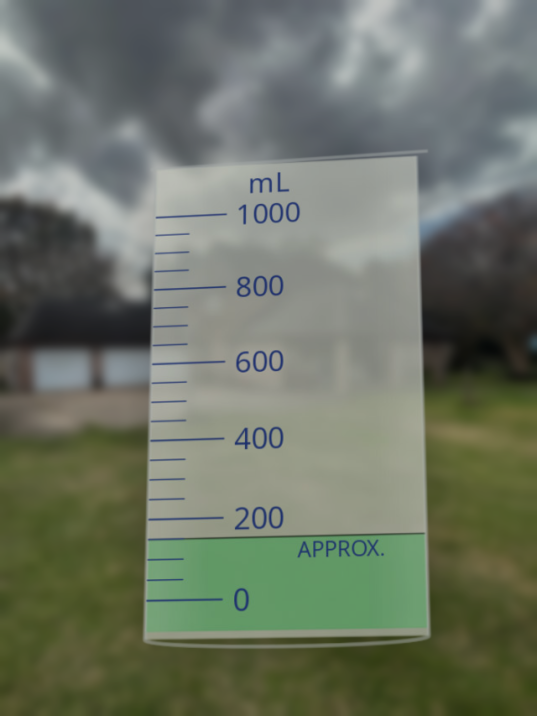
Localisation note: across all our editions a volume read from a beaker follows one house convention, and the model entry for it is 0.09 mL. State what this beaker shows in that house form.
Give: 150 mL
